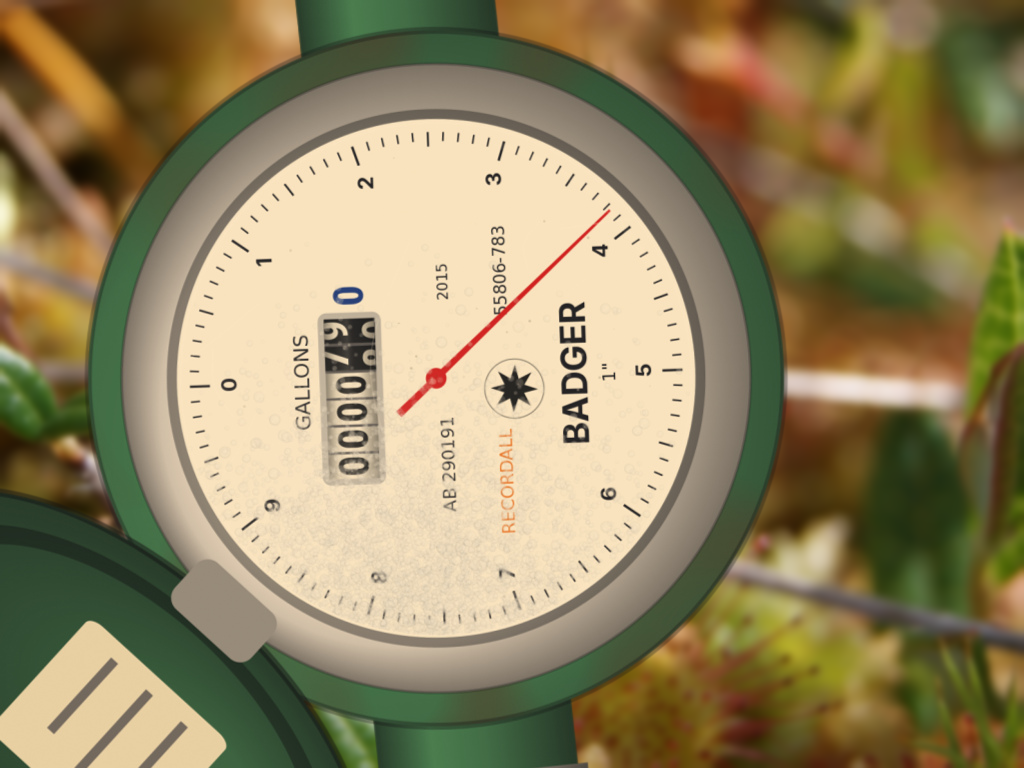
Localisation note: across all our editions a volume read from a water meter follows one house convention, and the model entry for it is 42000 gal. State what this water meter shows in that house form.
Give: 793.8 gal
